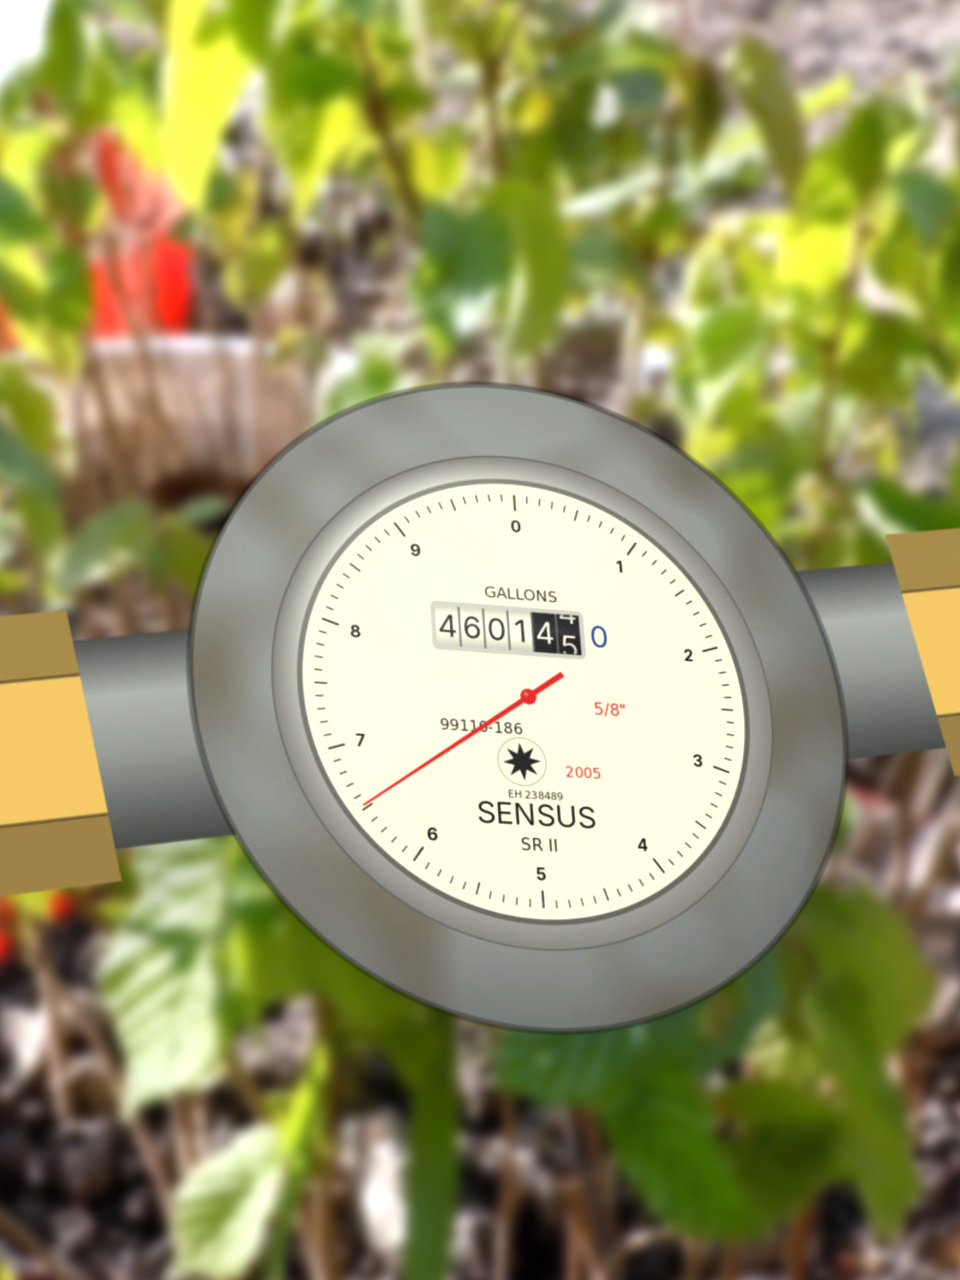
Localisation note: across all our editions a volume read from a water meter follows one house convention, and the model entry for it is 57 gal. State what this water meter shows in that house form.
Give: 4601446.5 gal
